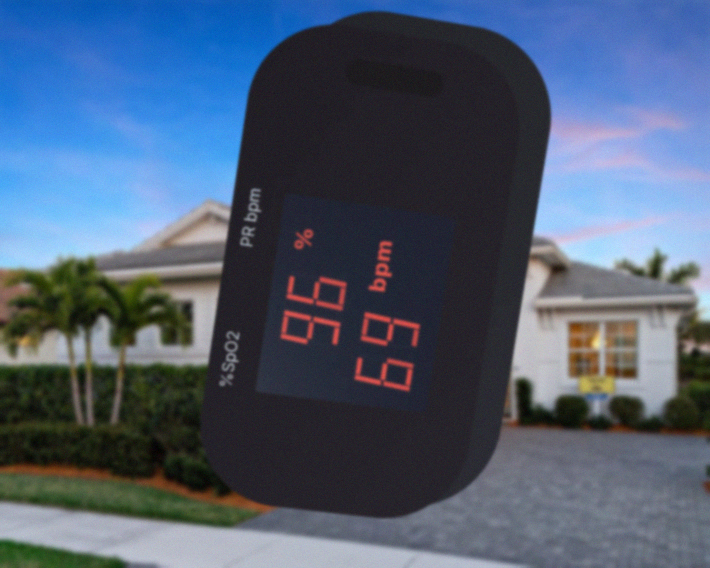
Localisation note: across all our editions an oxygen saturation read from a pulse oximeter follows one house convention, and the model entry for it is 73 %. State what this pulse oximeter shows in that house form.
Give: 96 %
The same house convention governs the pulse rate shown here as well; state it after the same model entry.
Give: 69 bpm
